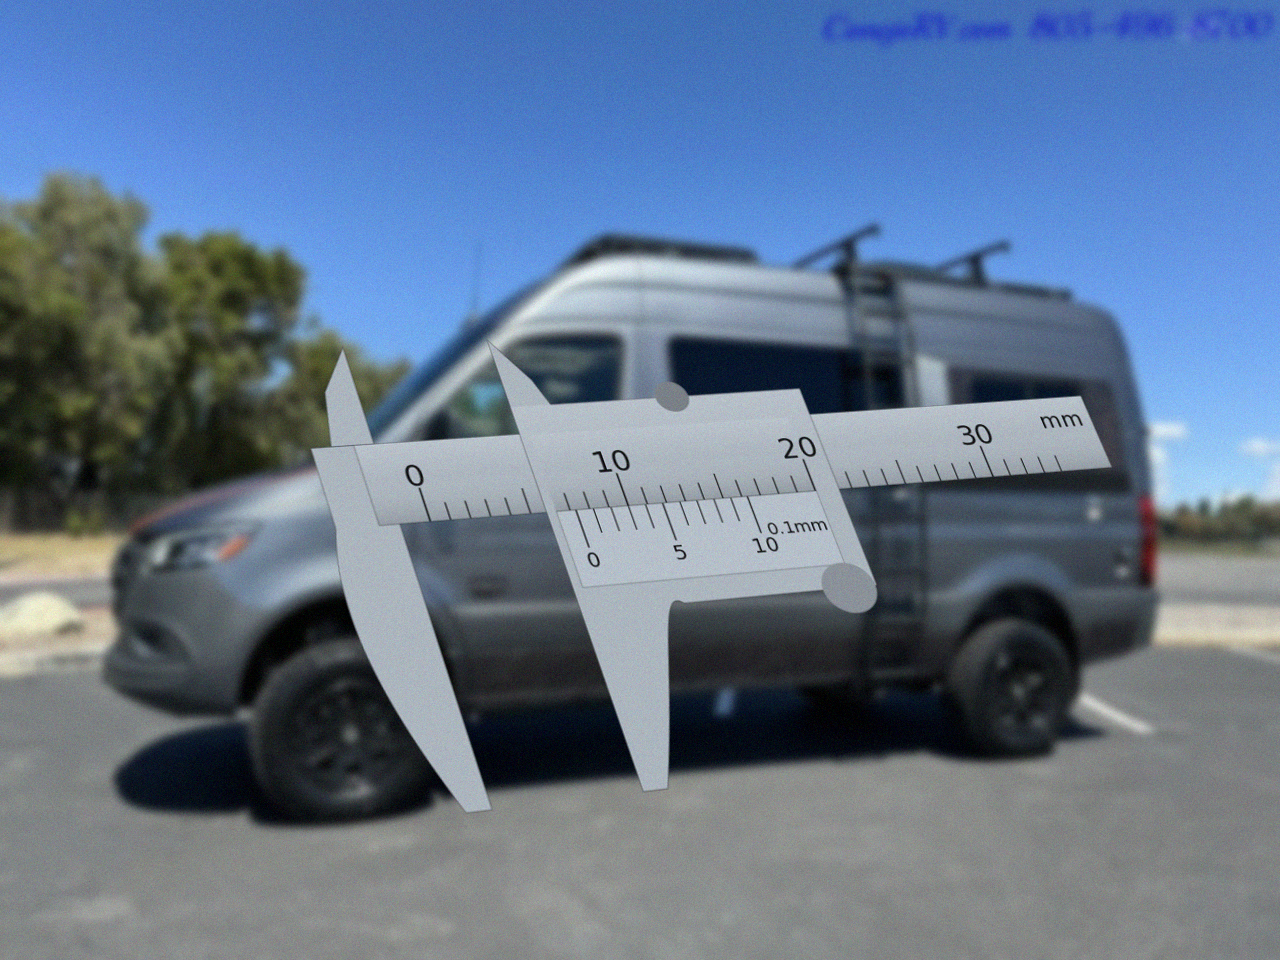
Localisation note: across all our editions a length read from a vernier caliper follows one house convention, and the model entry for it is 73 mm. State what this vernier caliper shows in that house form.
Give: 7.3 mm
